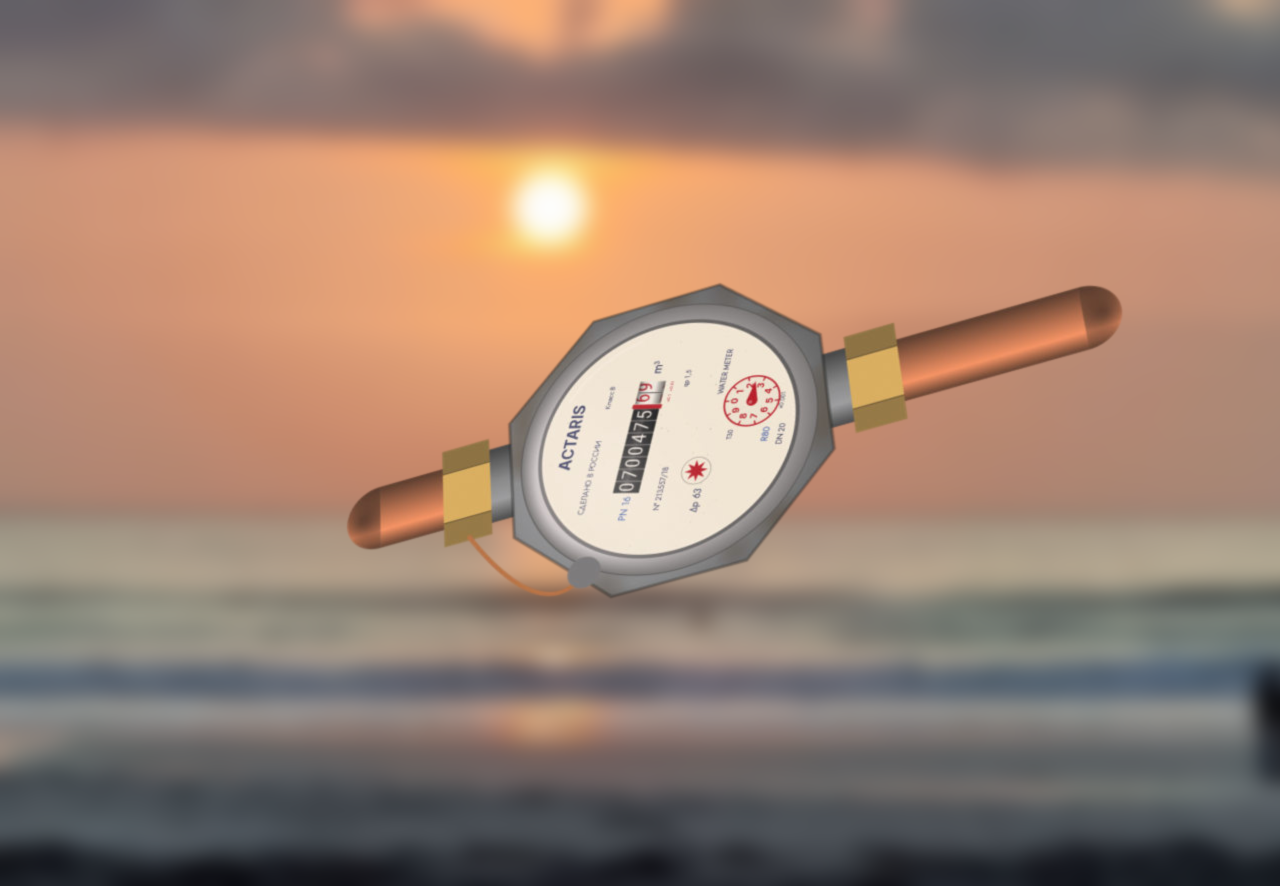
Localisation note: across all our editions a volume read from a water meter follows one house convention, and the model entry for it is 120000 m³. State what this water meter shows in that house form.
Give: 700475.692 m³
